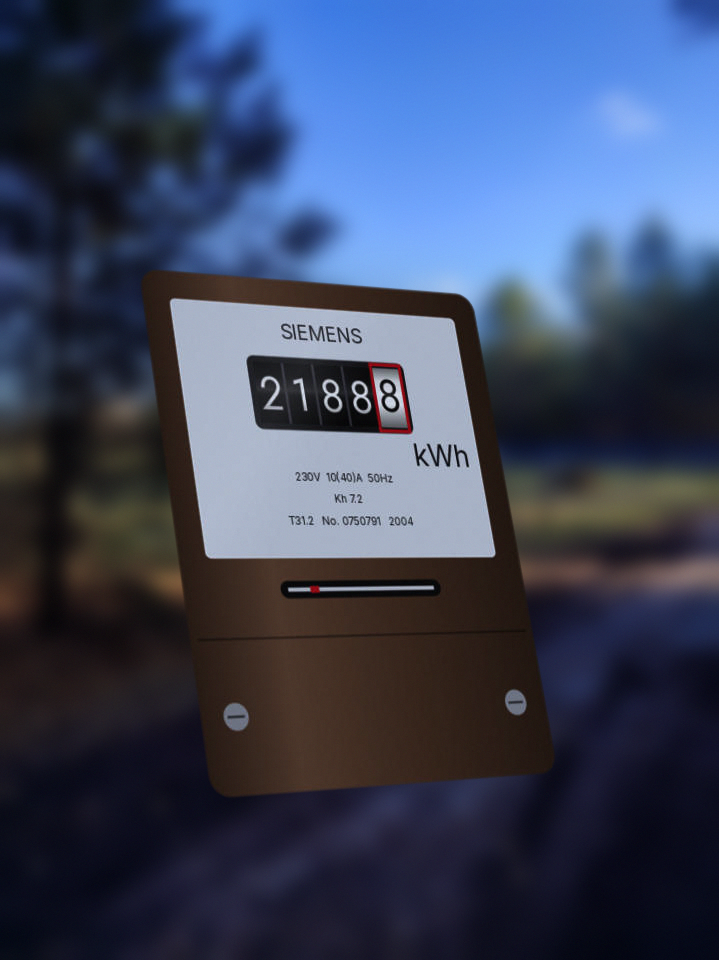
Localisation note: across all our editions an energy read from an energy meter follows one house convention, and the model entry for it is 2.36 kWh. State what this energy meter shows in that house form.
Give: 2188.8 kWh
